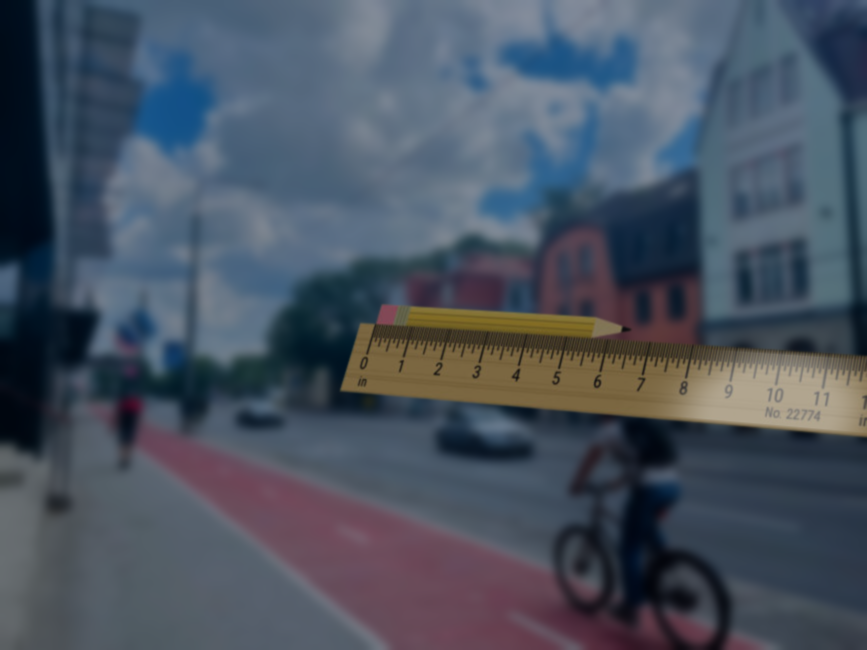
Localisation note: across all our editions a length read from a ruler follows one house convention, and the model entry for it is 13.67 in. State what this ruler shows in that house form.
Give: 6.5 in
